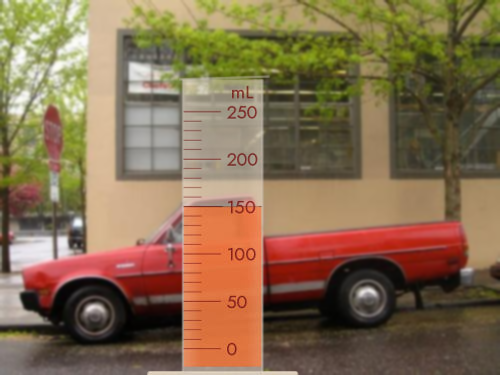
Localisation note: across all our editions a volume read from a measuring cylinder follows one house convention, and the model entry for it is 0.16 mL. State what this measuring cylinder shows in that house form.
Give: 150 mL
